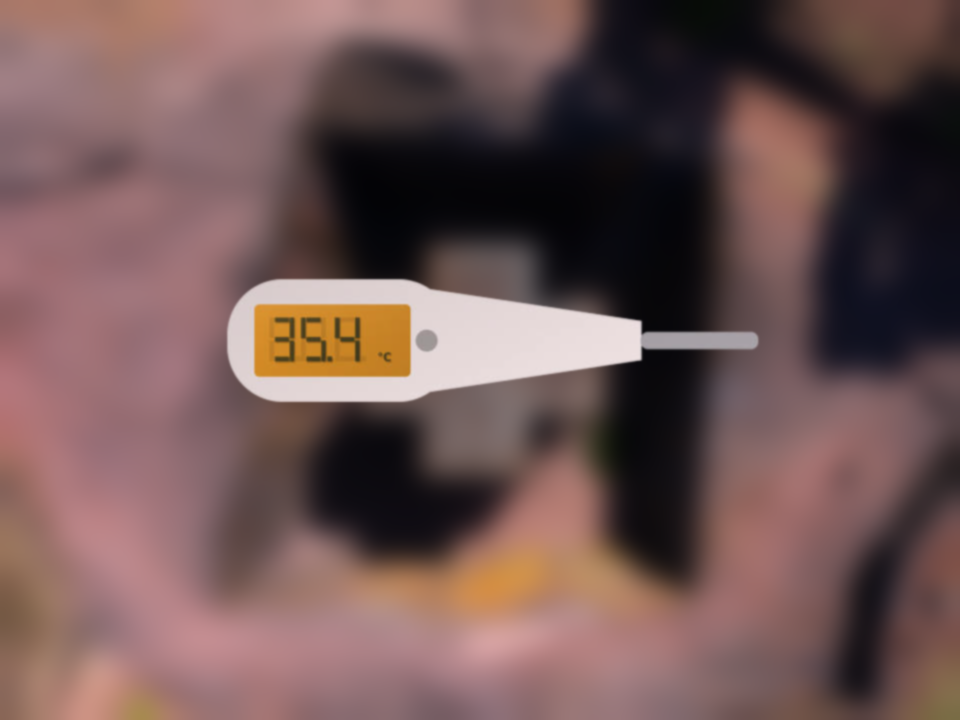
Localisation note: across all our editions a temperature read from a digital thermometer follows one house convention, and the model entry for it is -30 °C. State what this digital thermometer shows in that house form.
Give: 35.4 °C
